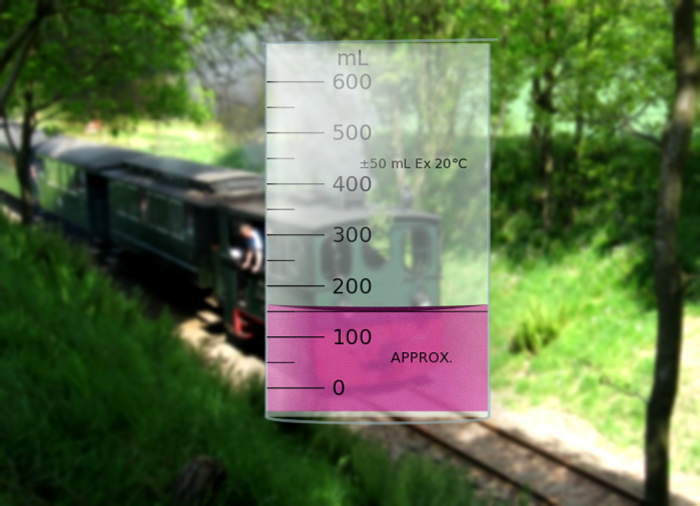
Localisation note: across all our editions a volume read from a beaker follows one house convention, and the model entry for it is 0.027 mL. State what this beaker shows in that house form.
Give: 150 mL
